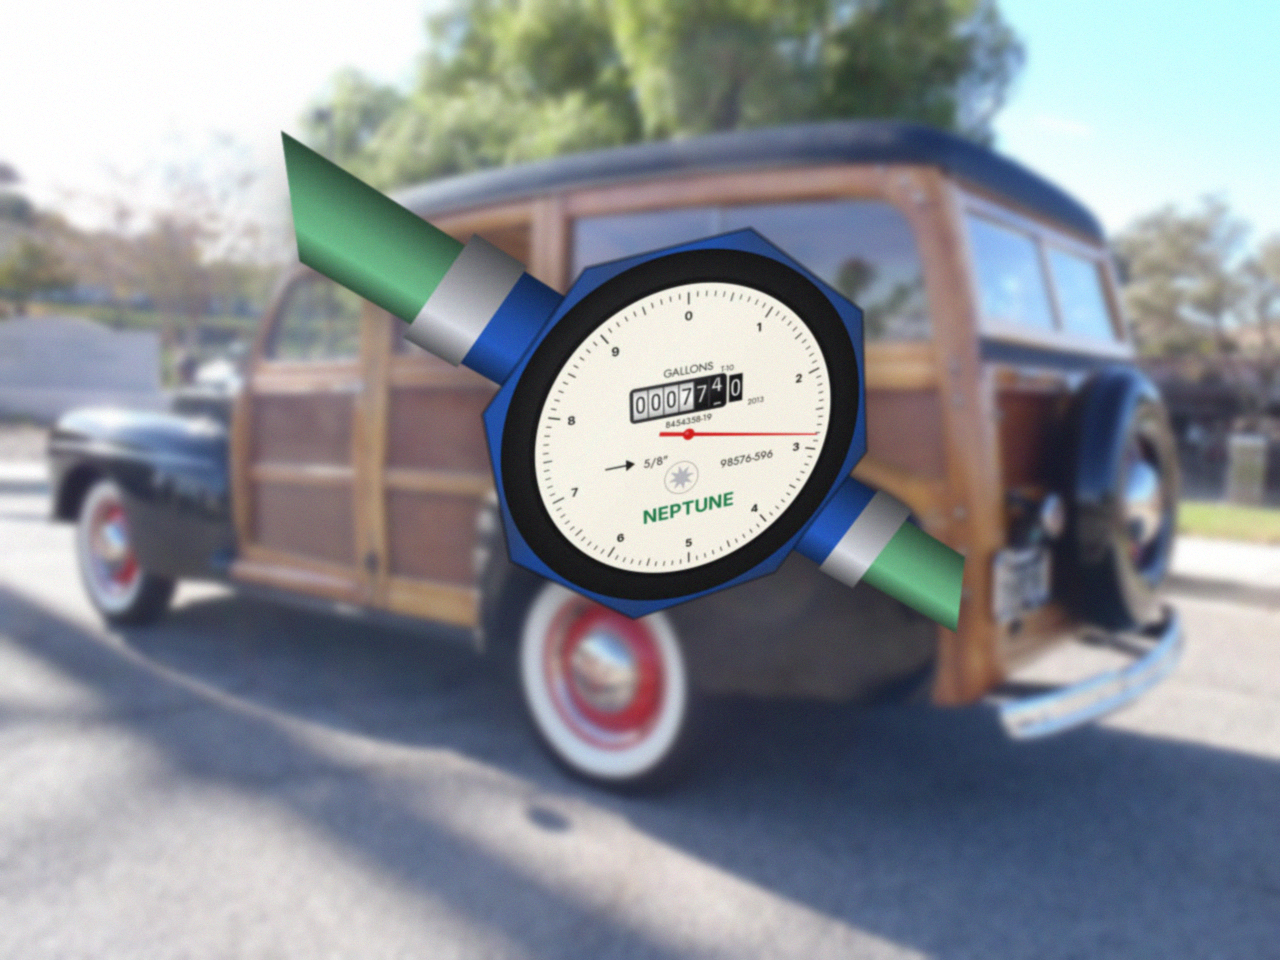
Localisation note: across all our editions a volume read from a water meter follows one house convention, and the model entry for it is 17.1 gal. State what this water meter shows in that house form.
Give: 7742.8 gal
